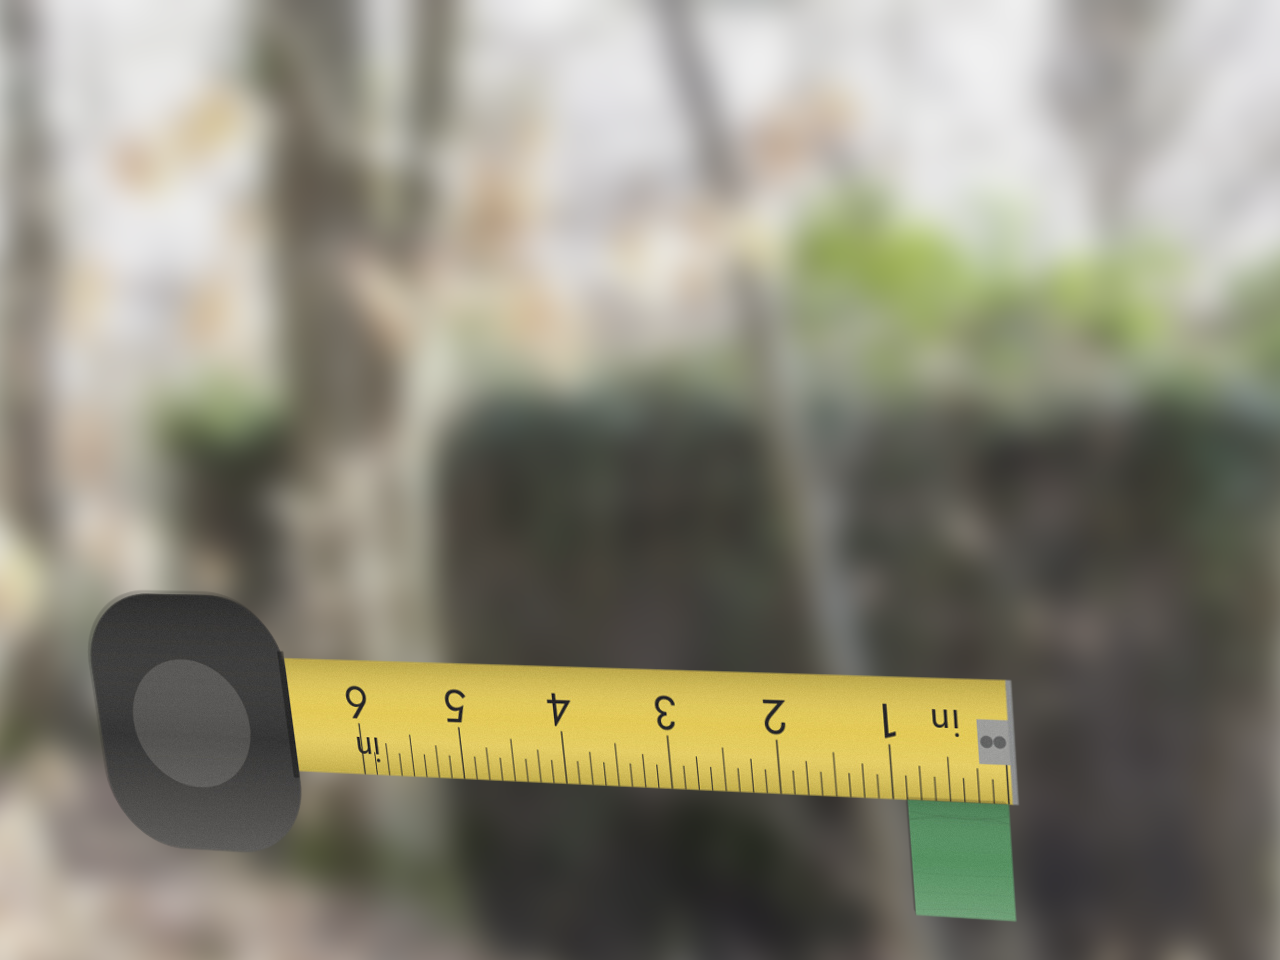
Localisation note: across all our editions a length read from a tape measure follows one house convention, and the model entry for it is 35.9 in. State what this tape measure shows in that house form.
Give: 0.875 in
